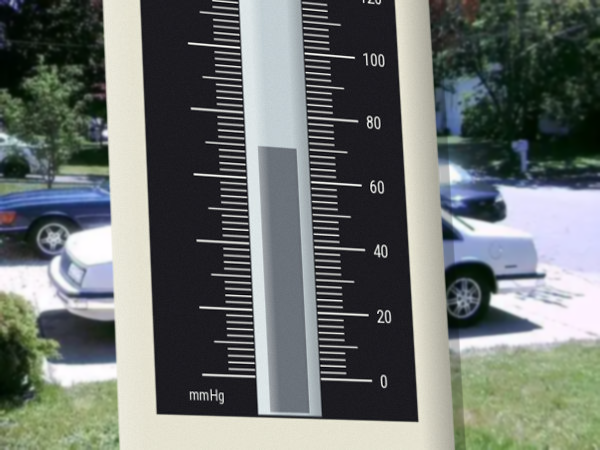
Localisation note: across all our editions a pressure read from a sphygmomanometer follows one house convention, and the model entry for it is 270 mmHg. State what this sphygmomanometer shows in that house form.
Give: 70 mmHg
